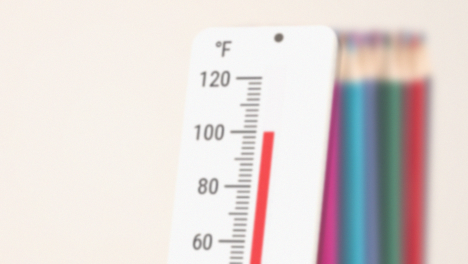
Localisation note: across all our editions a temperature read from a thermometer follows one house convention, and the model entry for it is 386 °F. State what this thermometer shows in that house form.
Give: 100 °F
